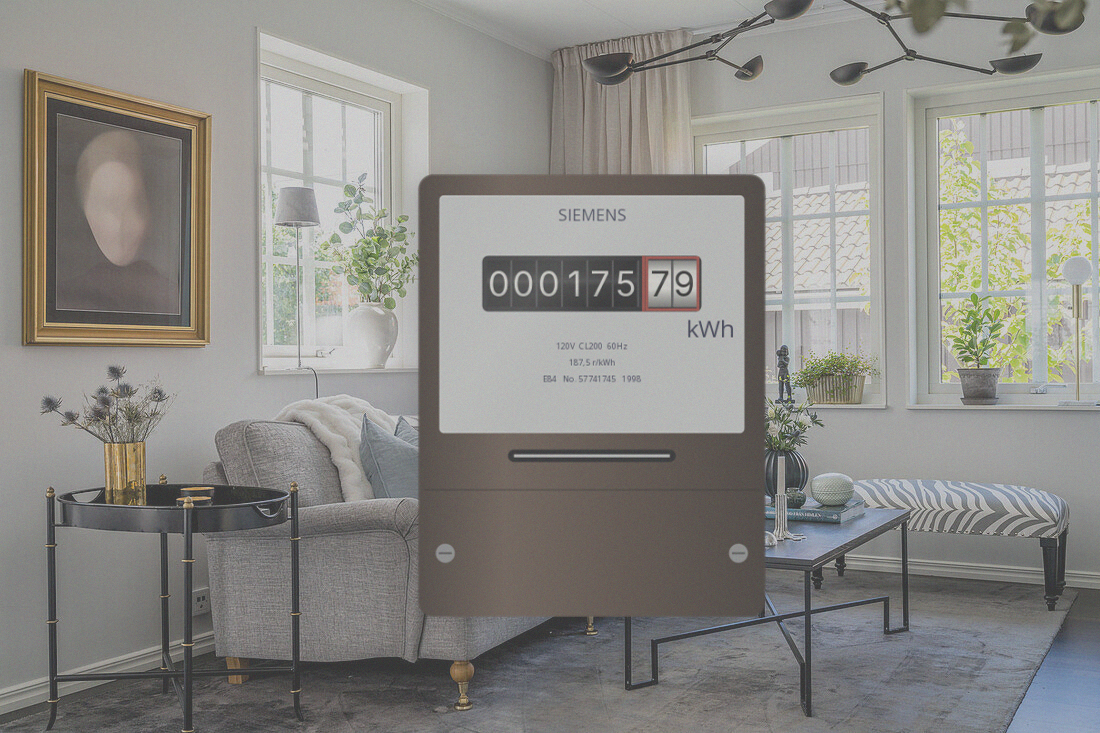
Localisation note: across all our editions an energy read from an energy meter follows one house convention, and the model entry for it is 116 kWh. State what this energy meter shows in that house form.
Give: 175.79 kWh
